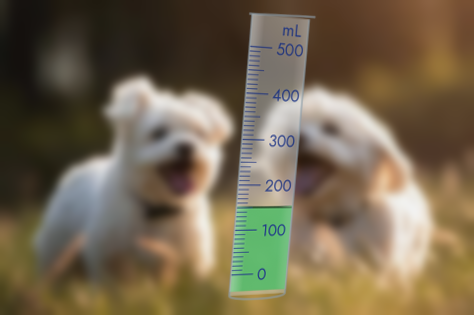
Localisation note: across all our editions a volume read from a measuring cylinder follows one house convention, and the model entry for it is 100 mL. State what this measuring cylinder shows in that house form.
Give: 150 mL
